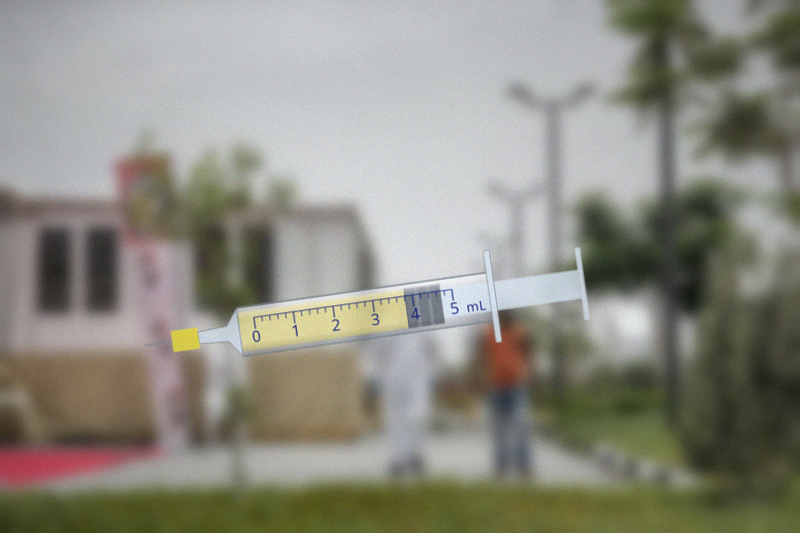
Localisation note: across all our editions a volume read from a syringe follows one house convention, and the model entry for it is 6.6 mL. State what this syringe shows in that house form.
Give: 3.8 mL
